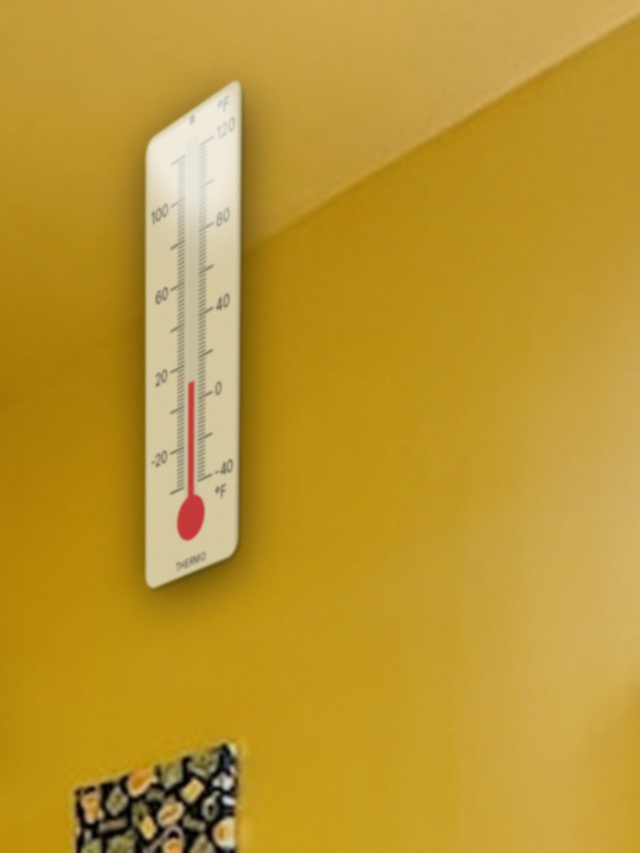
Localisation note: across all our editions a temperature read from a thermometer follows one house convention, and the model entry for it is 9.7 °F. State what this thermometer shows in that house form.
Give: 10 °F
